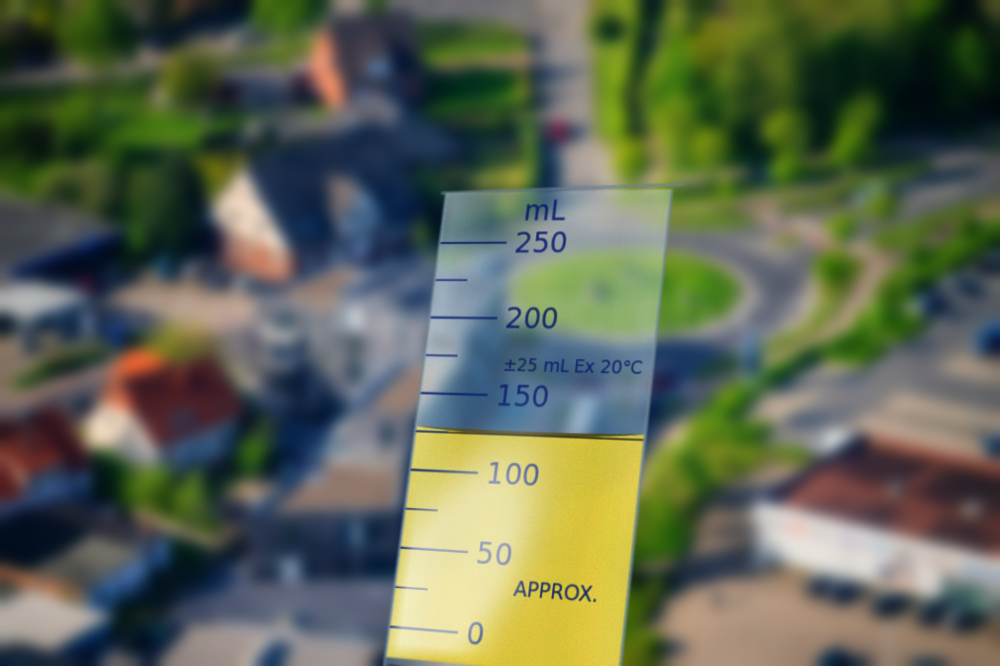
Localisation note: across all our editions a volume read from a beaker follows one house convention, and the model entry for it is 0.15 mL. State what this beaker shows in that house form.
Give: 125 mL
